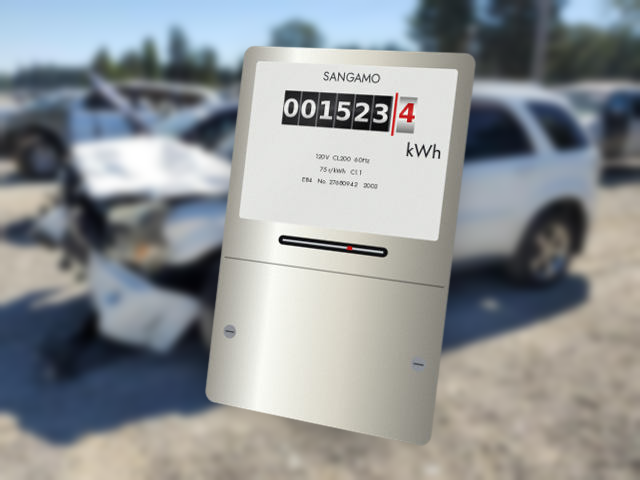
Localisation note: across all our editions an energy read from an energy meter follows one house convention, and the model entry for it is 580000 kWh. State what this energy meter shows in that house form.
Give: 1523.4 kWh
